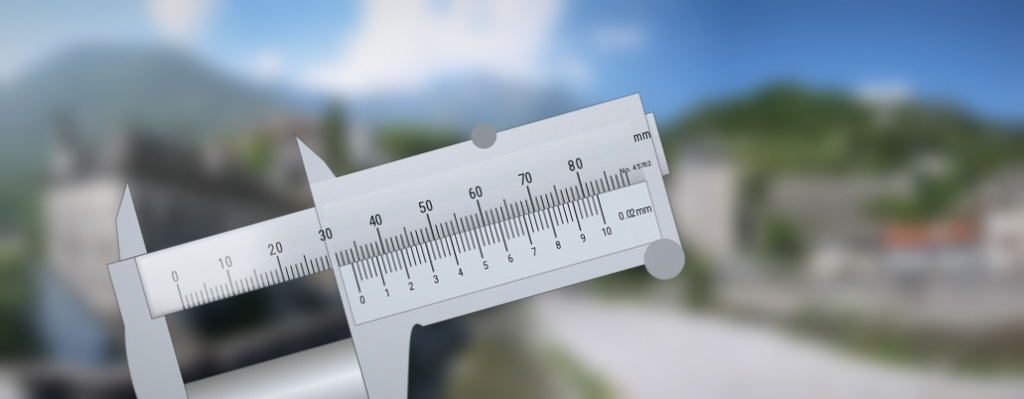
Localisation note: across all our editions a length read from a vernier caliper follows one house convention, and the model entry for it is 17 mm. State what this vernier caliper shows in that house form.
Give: 33.5 mm
